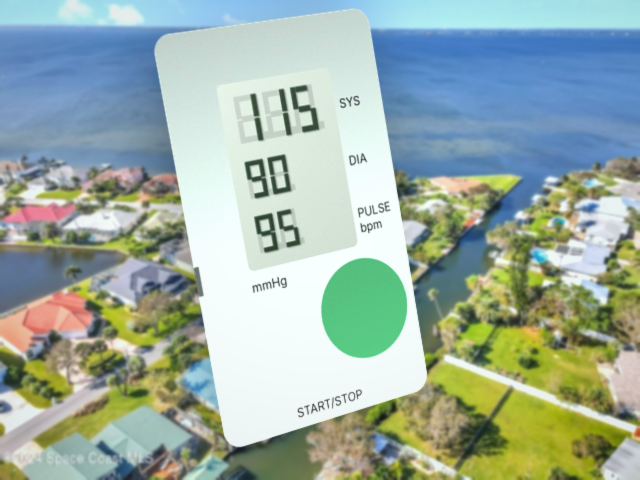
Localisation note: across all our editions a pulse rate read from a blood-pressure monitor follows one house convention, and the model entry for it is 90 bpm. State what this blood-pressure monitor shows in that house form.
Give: 95 bpm
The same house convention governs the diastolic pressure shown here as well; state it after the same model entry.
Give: 90 mmHg
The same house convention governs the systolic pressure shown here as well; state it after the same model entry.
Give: 115 mmHg
